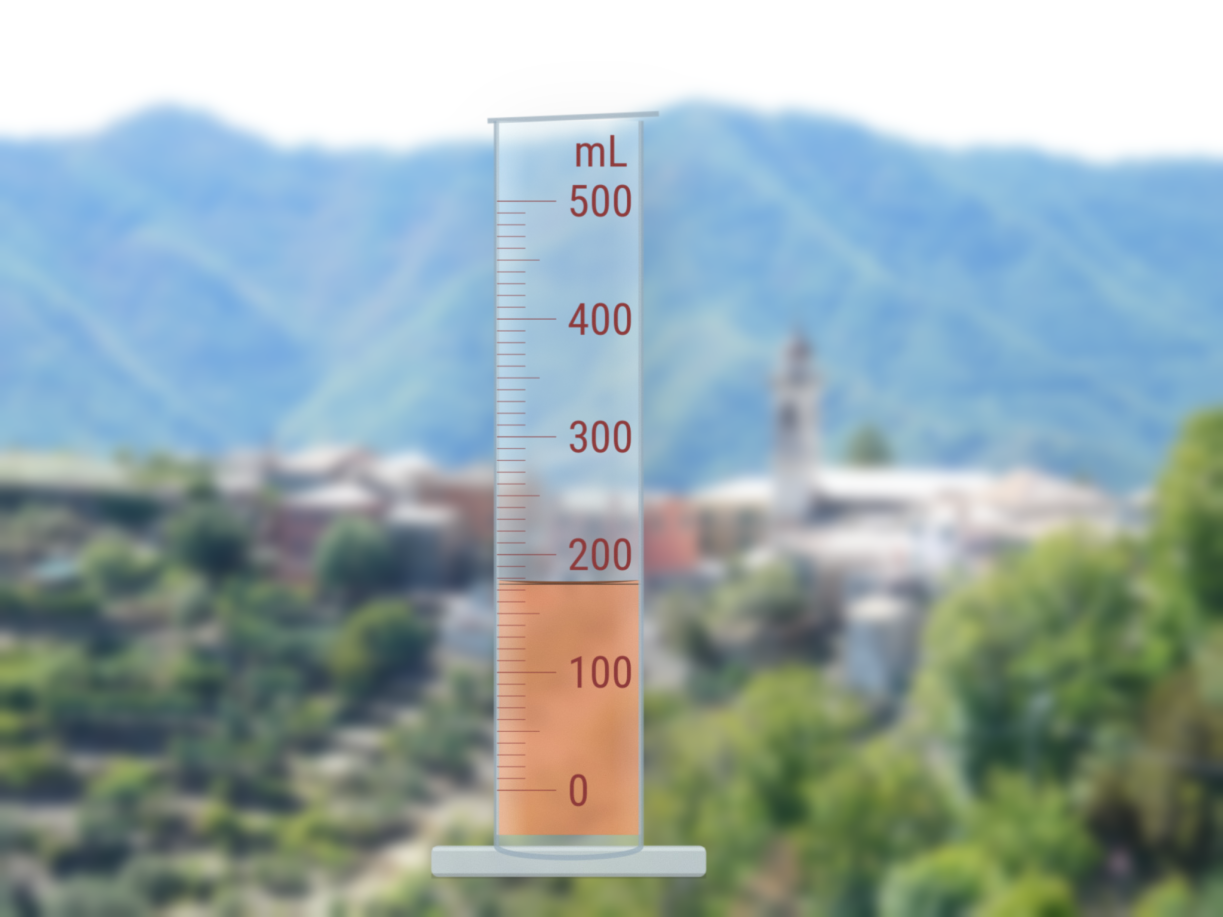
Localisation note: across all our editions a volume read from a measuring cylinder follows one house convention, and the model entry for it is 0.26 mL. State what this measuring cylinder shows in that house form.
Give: 175 mL
